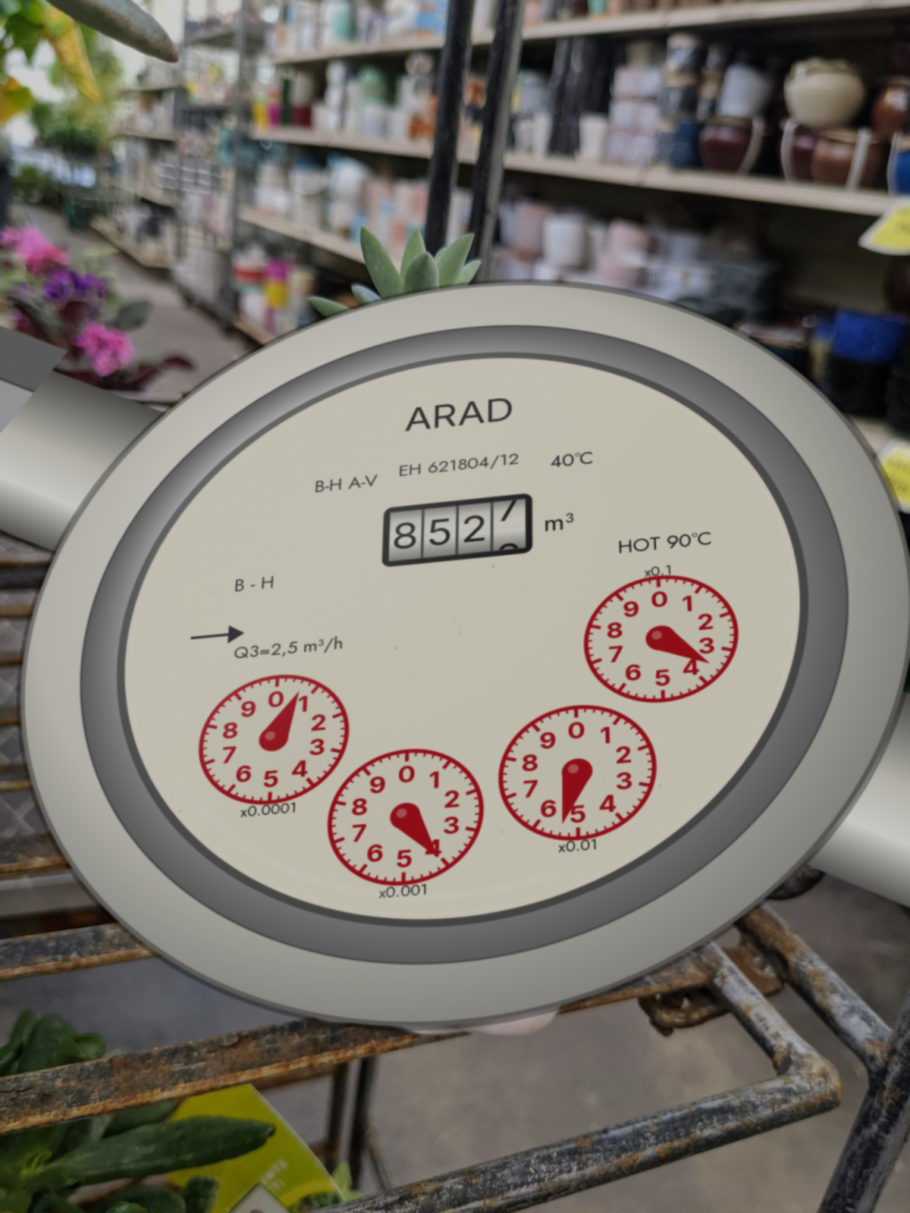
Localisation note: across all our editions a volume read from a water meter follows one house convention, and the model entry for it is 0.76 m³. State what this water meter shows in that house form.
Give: 8527.3540 m³
